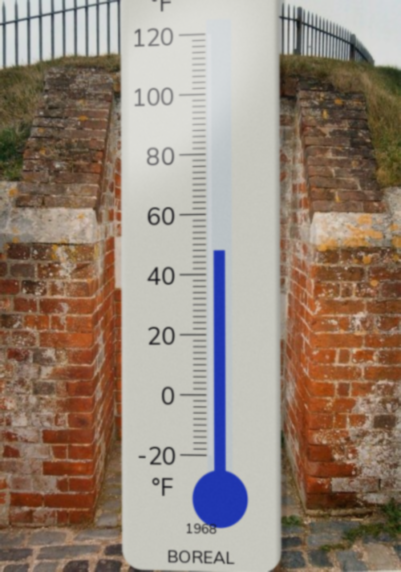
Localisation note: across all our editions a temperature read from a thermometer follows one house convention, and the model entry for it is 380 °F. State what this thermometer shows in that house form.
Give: 48 °F
